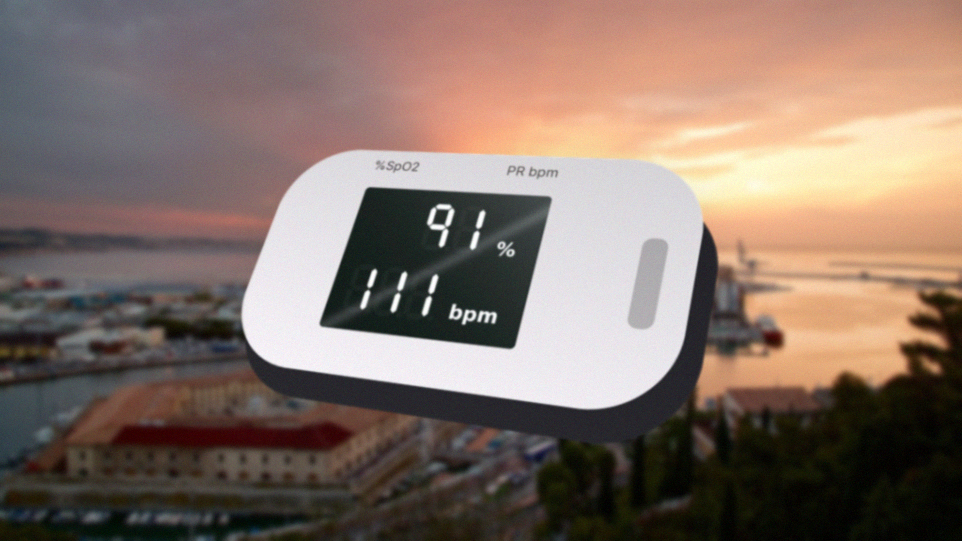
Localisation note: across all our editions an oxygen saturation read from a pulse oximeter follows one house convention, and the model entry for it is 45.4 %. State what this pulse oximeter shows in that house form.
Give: 91 %
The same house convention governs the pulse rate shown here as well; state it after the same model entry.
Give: 111 bpm
